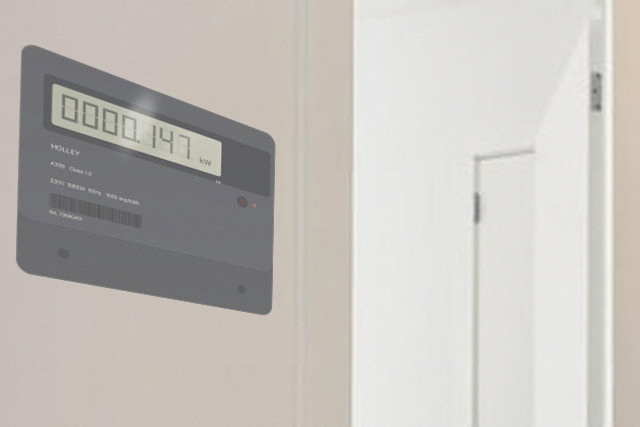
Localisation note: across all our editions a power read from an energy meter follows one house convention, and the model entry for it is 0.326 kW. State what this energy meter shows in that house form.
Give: 0.147 kW
